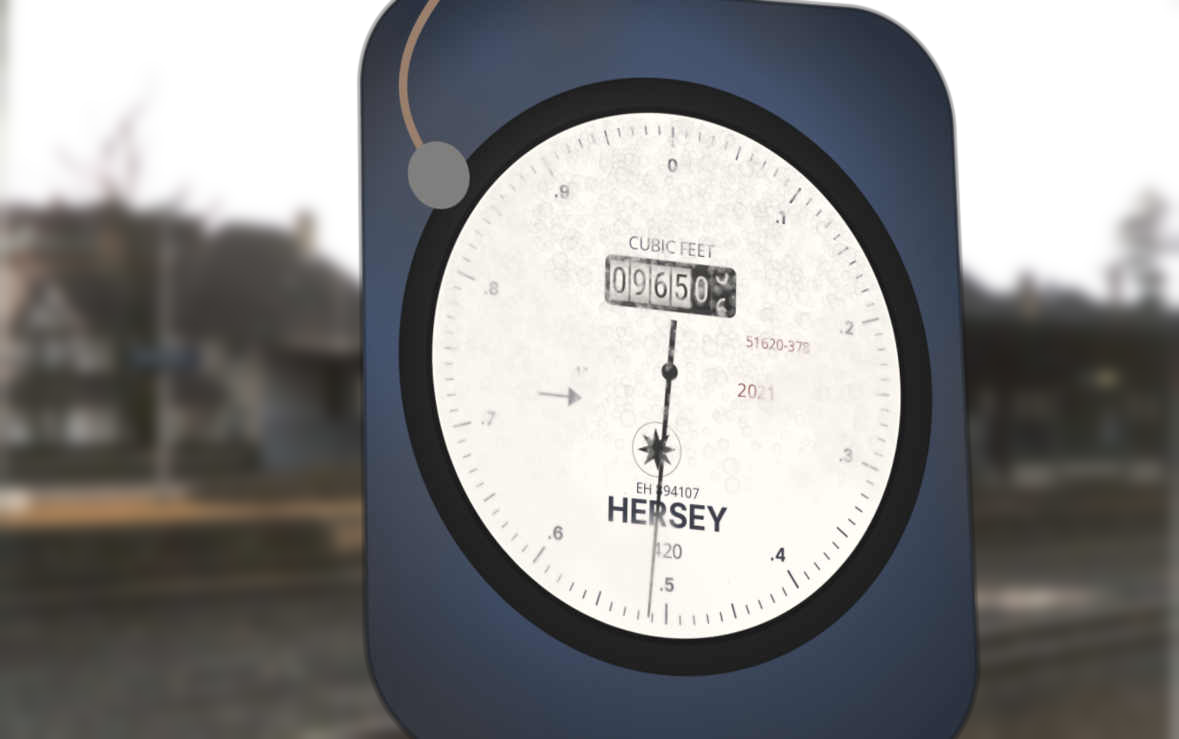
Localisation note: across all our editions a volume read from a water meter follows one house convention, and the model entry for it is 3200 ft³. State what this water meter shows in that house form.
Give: 96505.51 ft³
